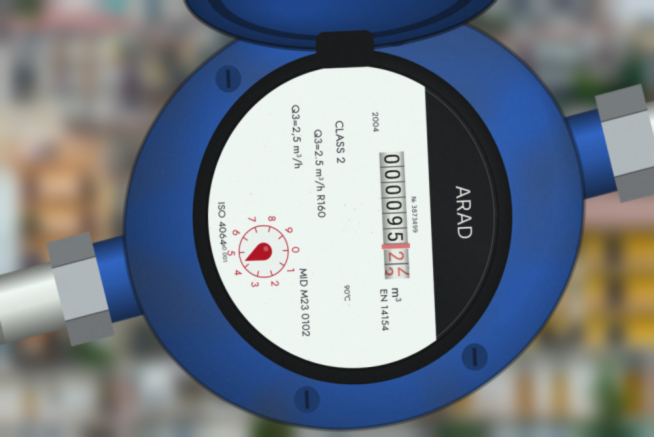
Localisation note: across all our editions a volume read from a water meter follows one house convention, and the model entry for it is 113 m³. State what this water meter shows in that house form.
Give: 95.224 m³
